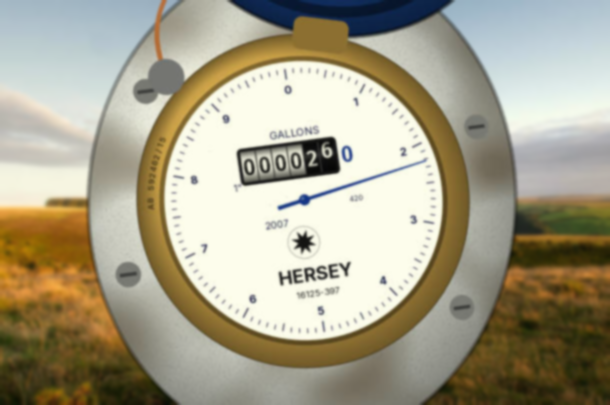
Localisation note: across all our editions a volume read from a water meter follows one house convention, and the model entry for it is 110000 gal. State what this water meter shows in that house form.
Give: 262.2 gal
